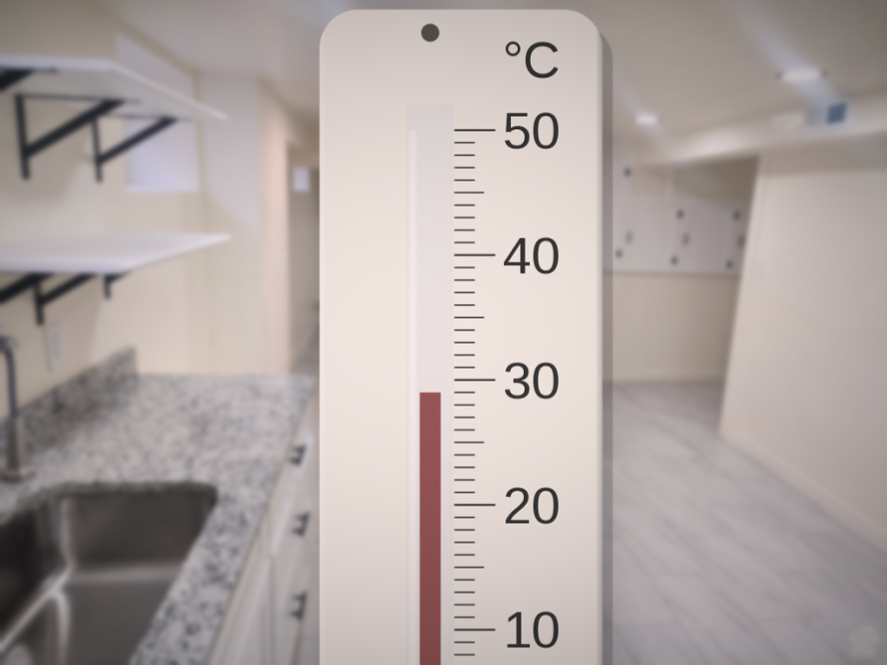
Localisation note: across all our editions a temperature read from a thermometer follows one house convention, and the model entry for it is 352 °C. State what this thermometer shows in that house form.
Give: 29 °C
